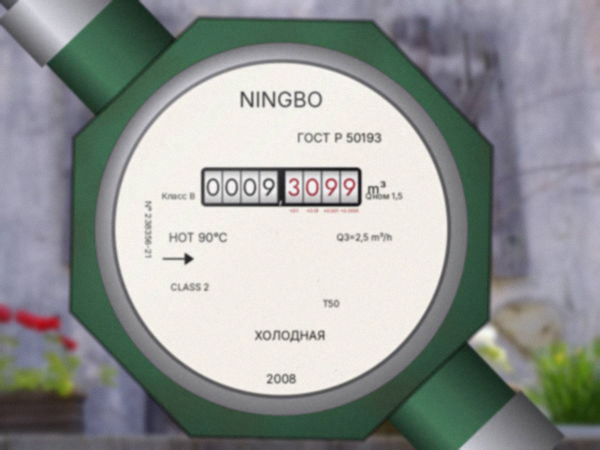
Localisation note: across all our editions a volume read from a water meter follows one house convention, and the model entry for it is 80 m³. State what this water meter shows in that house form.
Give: 9.3099 m³
